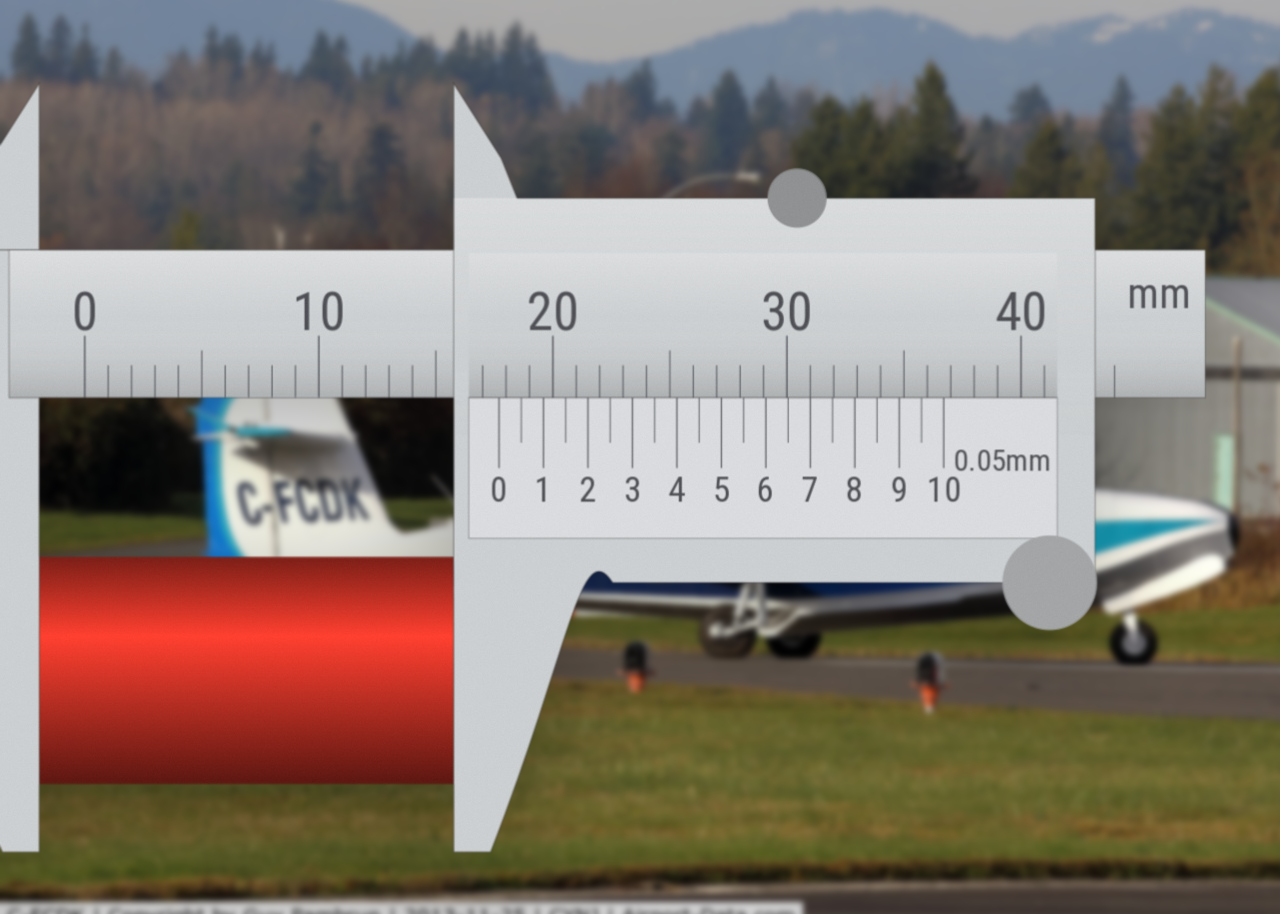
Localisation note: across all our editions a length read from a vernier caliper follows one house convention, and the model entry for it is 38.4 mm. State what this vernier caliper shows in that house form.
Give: 17.7 mm
